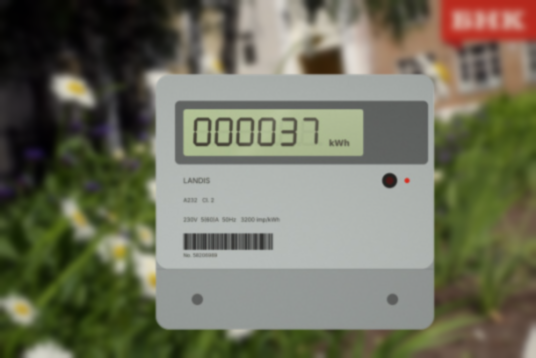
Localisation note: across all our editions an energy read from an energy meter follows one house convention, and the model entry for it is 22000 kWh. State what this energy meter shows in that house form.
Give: 37 kWh
